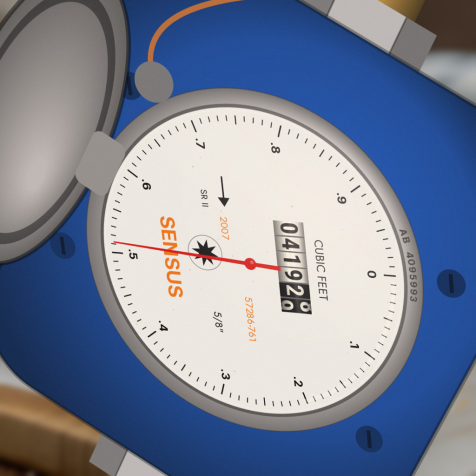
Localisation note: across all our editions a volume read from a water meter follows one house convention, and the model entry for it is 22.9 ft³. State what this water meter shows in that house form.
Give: 41928.51 ft³
